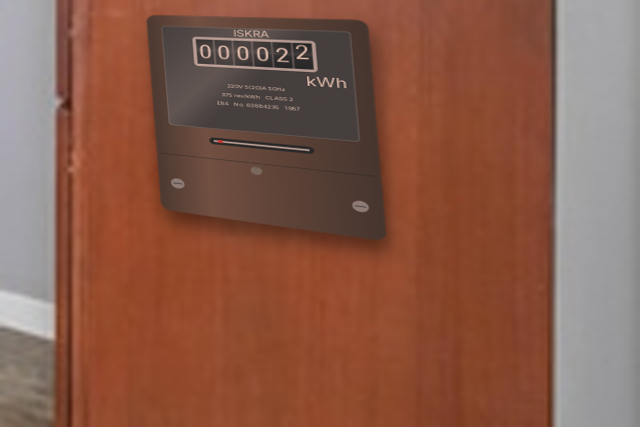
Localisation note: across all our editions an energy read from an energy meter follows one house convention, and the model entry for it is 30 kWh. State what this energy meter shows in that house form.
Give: 22 kWh
